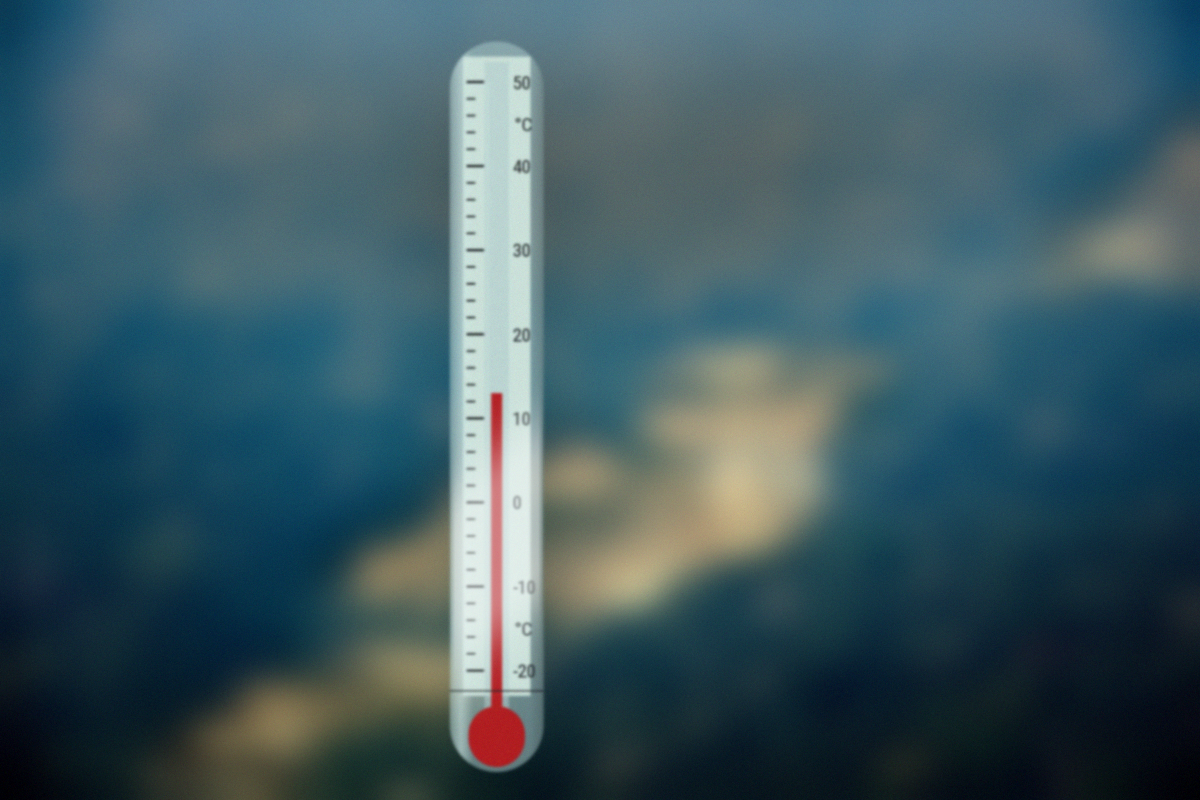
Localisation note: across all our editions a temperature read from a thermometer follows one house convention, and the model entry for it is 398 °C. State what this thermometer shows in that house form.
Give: 13 °C
